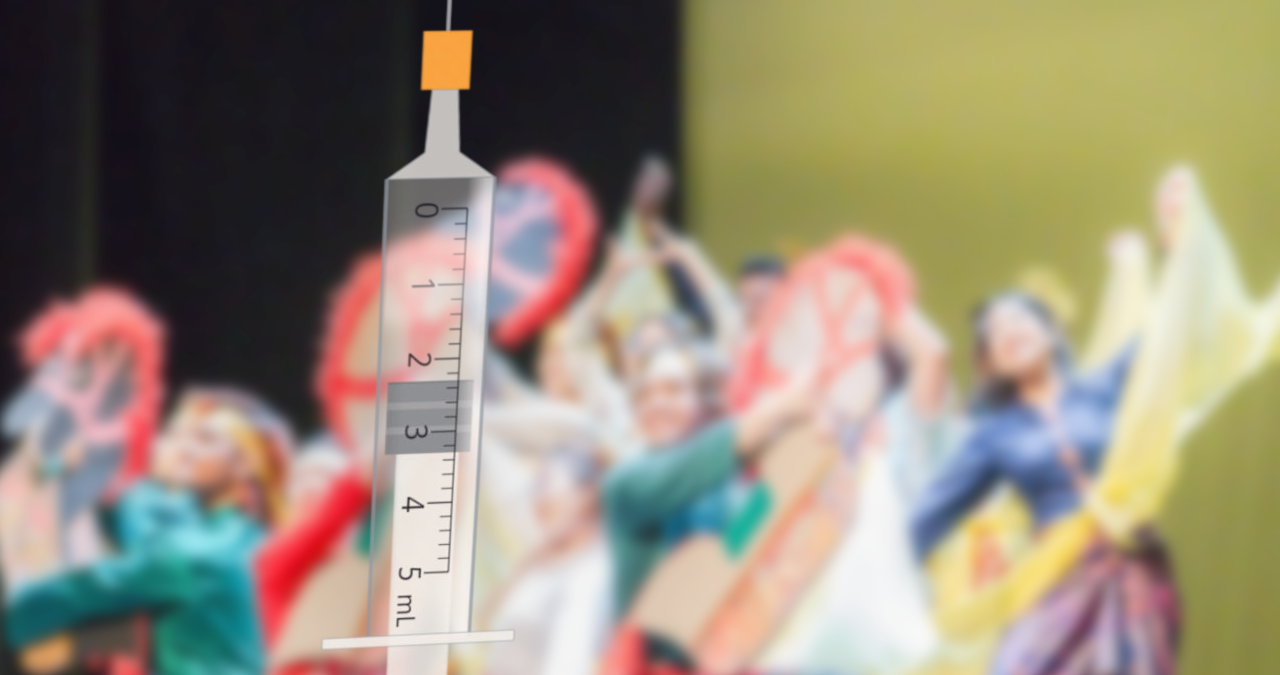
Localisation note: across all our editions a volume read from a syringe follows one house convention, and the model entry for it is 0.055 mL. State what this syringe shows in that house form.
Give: 2.3 mL
